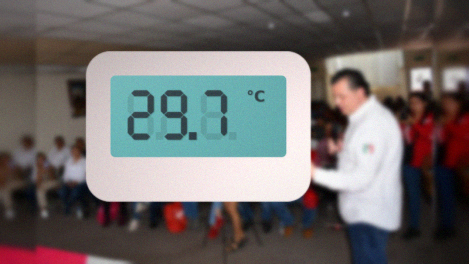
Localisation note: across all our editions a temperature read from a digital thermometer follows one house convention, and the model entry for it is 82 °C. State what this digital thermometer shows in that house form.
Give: 29.7 °C
